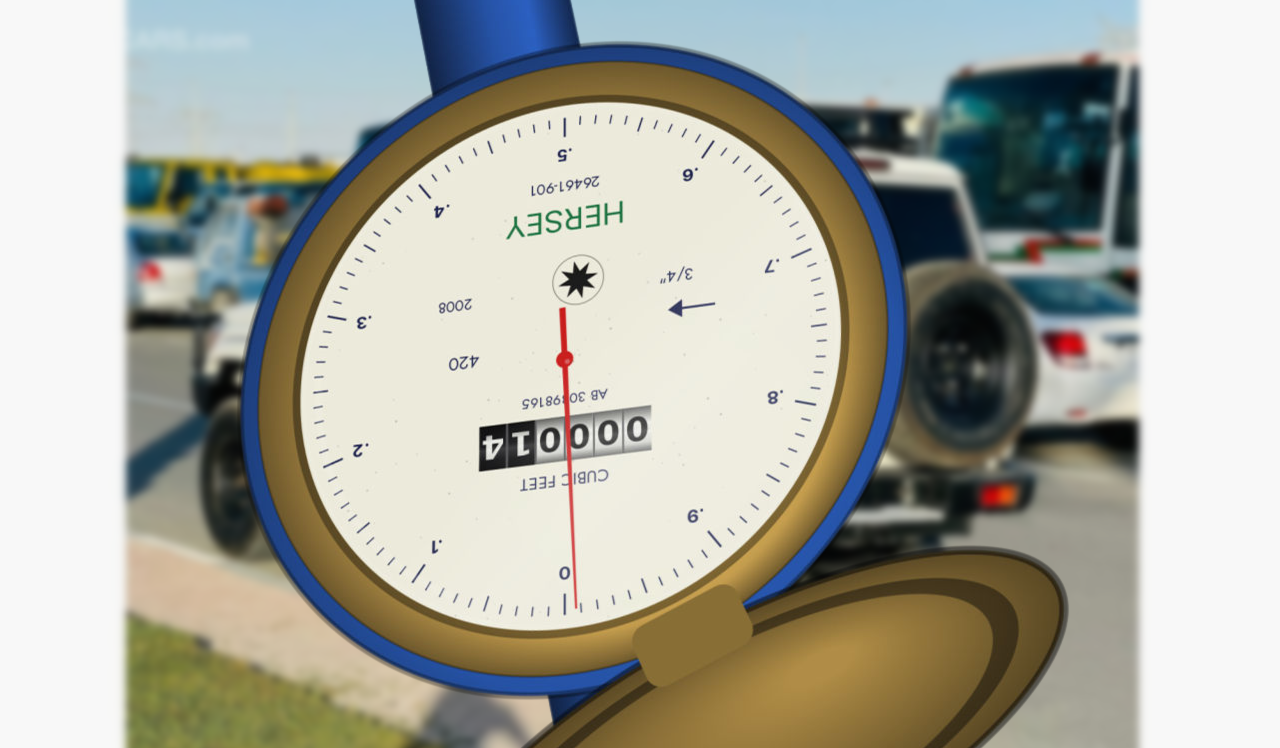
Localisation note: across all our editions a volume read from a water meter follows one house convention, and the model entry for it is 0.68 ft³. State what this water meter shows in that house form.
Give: 13.99 ft³
